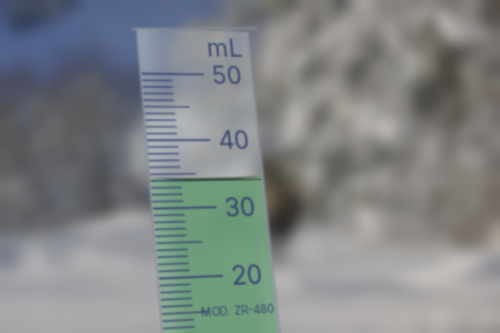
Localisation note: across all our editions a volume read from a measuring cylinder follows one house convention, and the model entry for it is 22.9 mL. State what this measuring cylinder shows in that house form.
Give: 34 mL
